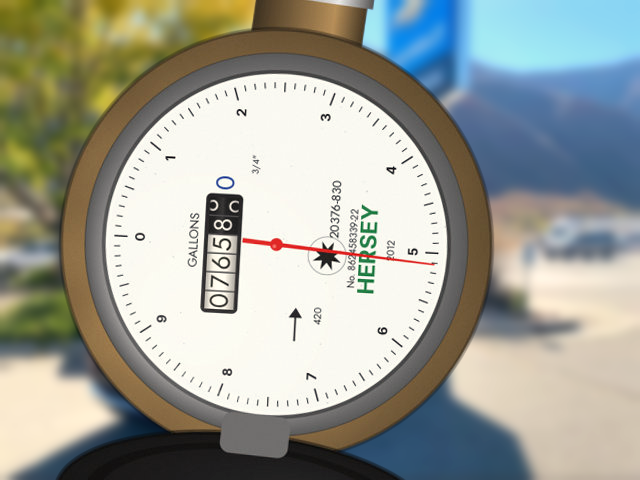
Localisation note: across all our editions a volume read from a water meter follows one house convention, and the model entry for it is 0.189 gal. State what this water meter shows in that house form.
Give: 765885.1 gal
